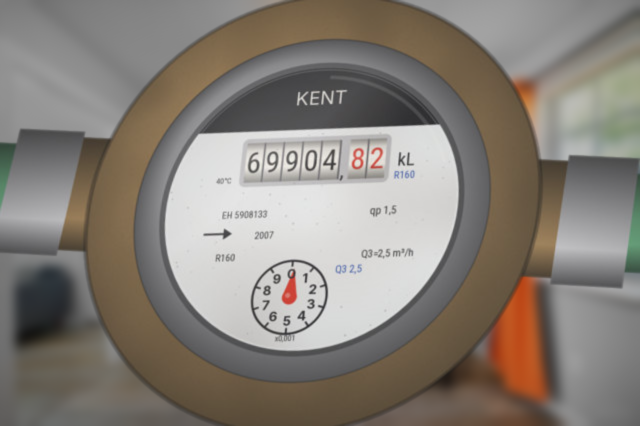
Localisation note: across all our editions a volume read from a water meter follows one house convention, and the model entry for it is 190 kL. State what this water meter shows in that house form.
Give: 69904.820 kL
